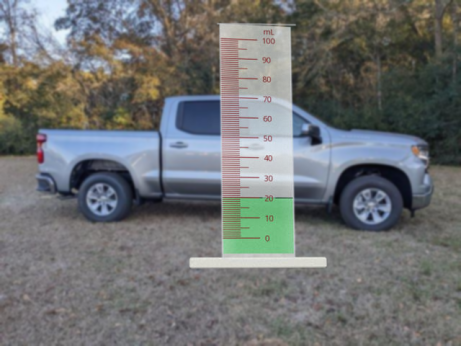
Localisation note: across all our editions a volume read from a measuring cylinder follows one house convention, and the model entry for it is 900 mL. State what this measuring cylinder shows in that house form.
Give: 20 mL
